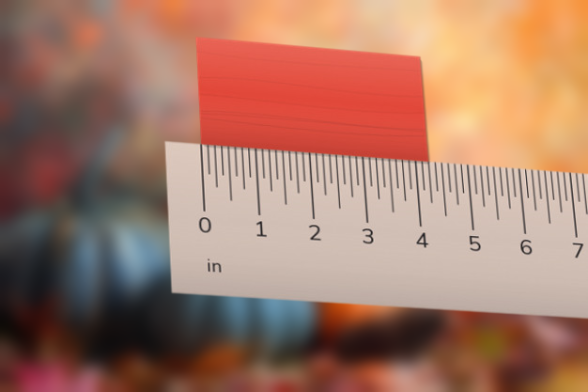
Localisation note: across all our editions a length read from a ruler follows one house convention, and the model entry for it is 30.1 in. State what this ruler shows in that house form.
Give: 4.25 in
